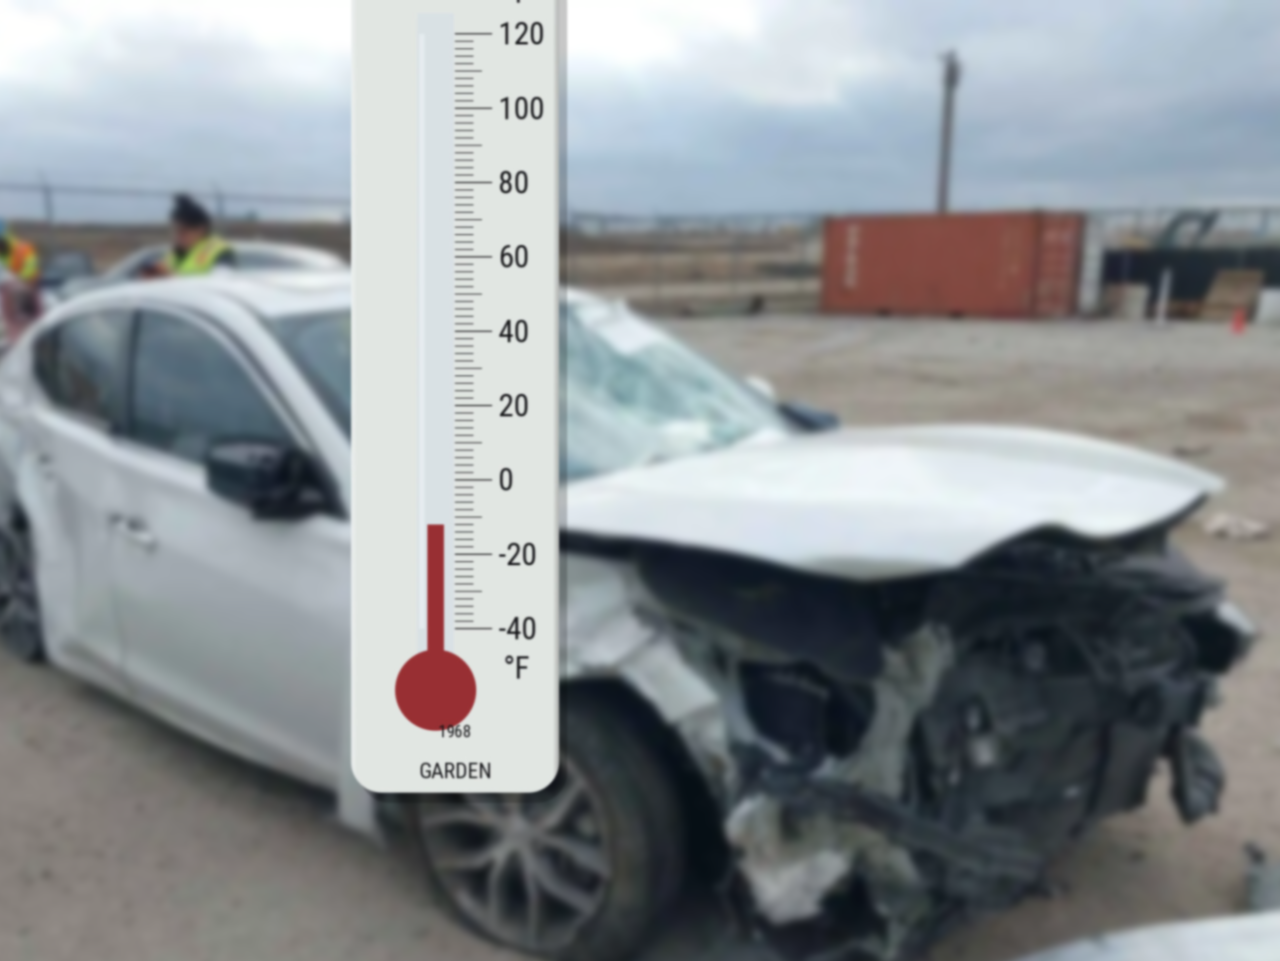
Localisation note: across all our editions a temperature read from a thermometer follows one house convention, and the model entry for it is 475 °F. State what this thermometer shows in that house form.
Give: -12 °F
